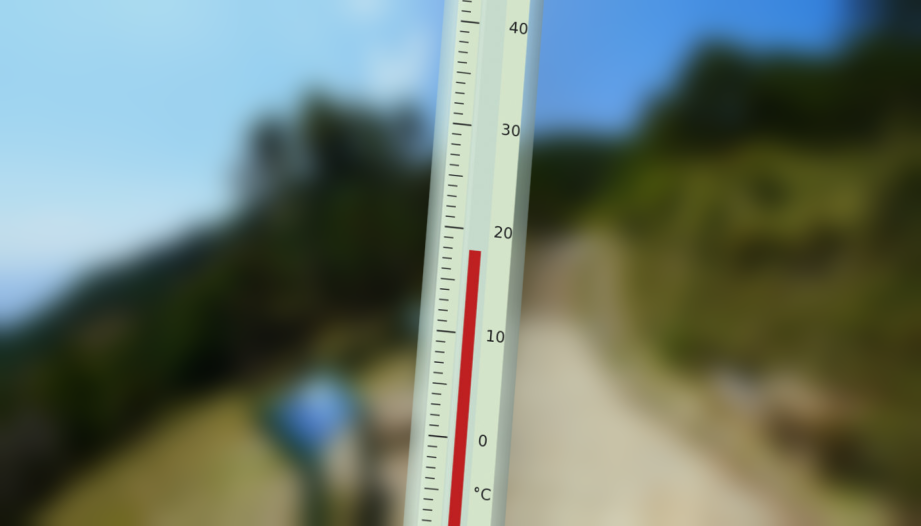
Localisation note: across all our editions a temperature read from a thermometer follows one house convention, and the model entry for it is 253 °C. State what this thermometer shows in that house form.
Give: 18 °C
